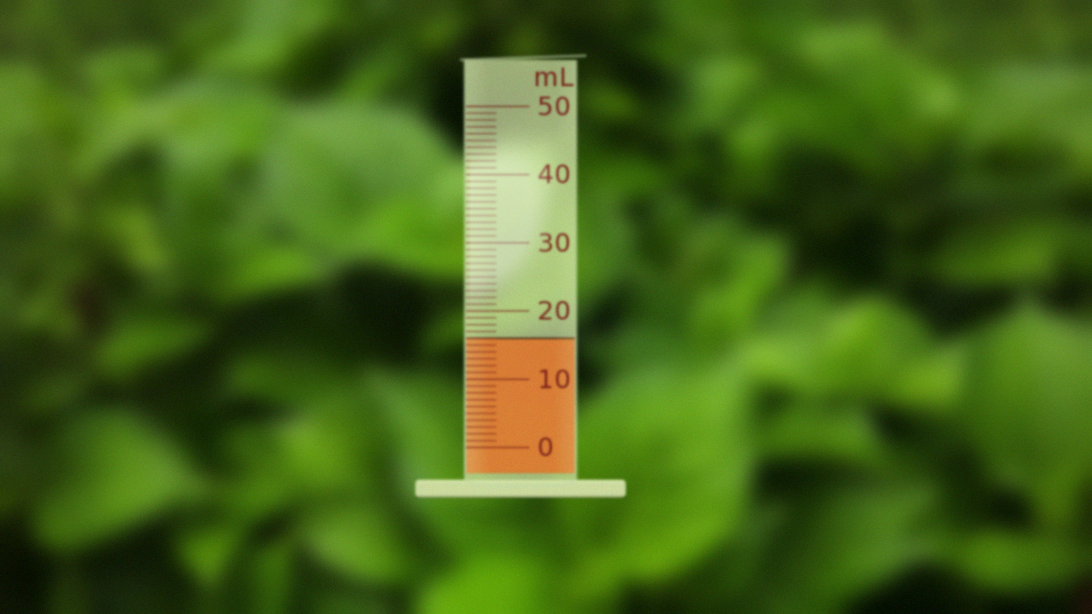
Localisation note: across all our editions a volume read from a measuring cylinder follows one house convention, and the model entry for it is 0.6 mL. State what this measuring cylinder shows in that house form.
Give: 16 mL
